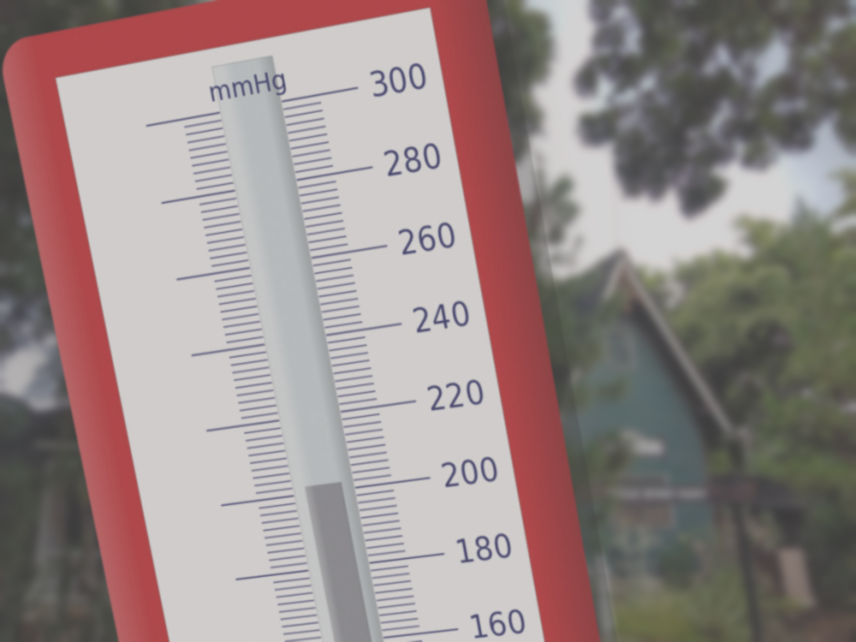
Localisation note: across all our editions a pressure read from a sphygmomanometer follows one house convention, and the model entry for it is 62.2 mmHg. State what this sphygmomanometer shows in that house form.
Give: 202 mmHg
